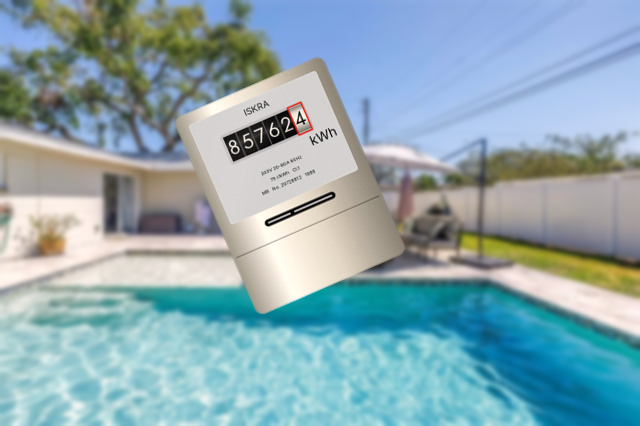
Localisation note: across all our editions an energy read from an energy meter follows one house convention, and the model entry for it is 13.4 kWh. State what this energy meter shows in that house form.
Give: 85762.4 kWh
